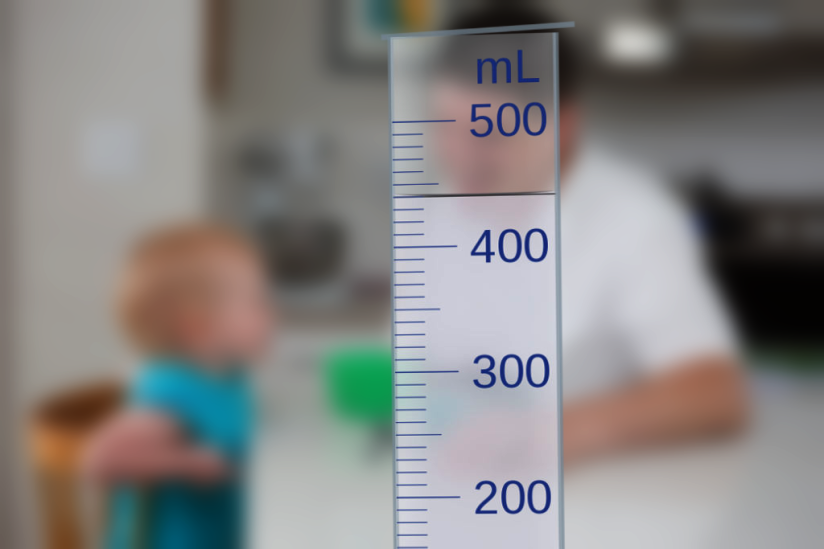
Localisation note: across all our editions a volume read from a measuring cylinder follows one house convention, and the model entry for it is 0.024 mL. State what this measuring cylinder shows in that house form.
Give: 440 mL
